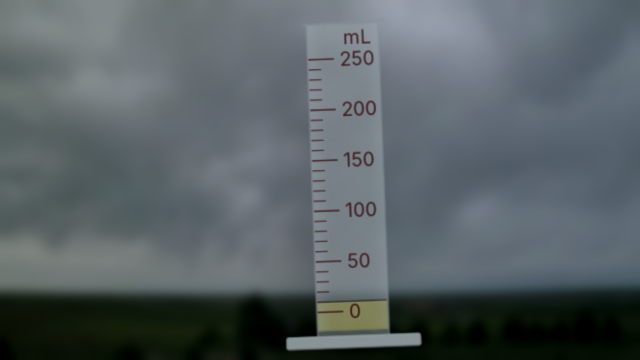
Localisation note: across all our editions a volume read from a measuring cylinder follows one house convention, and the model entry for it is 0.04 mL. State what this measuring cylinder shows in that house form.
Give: 10 mL
